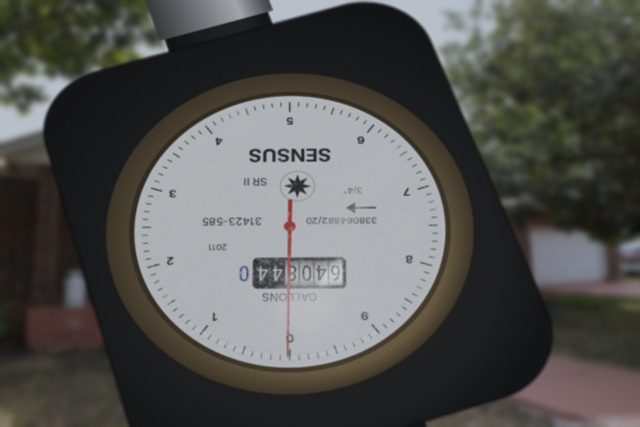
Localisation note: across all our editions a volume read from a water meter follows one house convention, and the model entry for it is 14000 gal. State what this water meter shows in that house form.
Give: 6408440.0 gal
